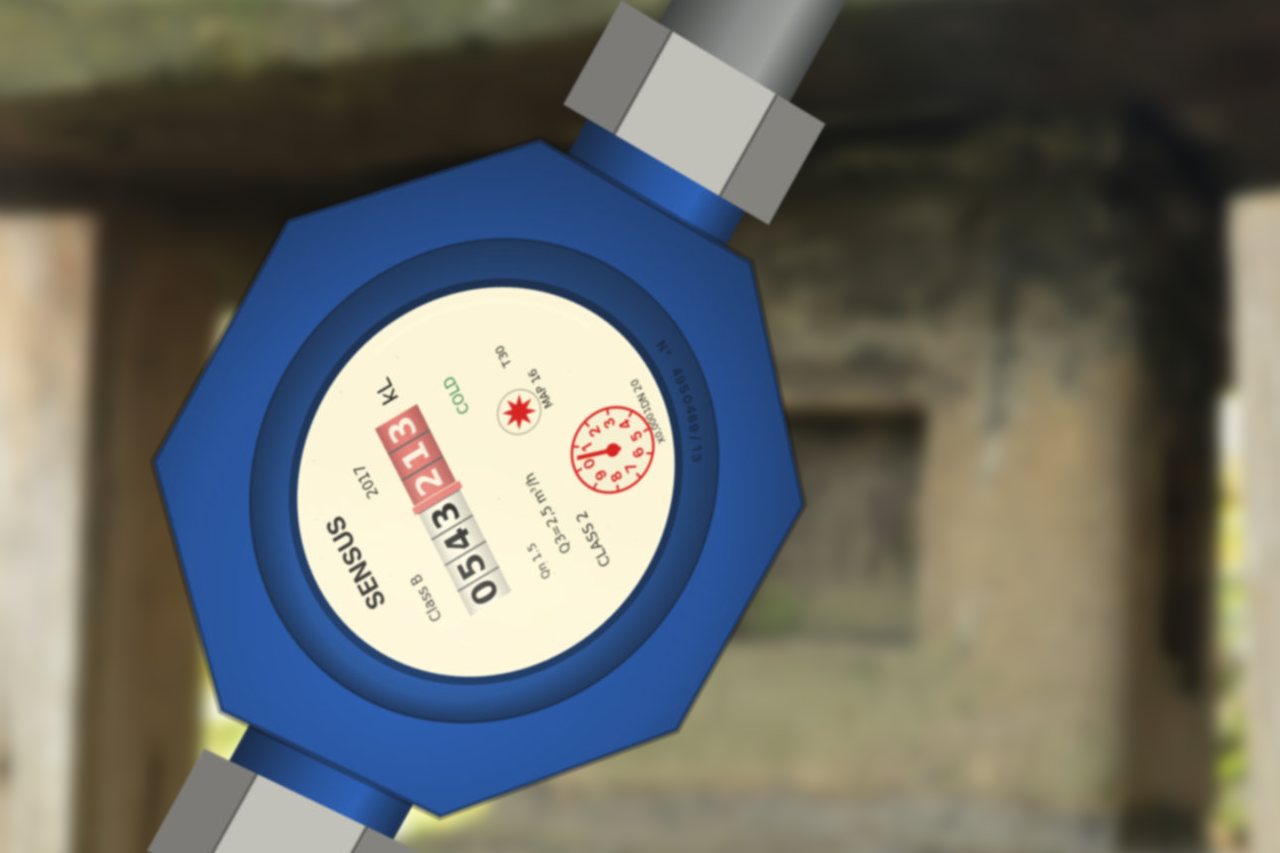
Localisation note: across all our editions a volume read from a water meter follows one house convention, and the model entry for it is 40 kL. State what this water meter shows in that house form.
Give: 543.2130 kL
